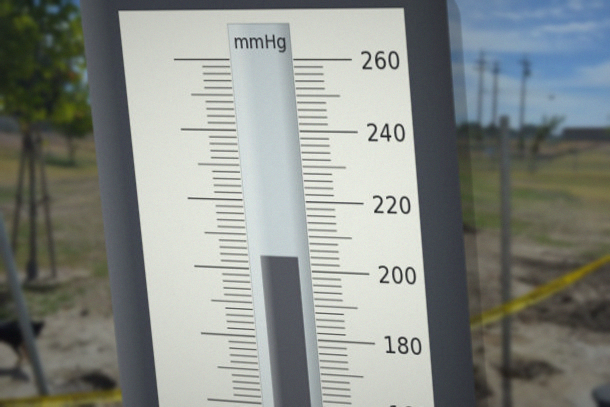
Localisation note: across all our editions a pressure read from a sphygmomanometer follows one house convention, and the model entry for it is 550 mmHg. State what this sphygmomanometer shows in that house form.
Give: 204 mmHg
